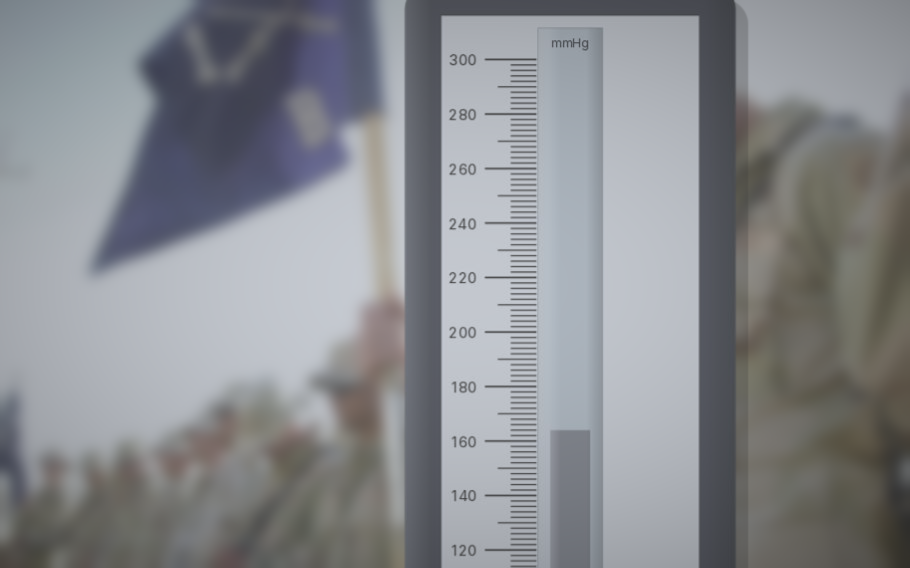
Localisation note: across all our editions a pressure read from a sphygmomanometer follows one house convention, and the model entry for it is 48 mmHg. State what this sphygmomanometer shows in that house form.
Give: 164 mmHg
